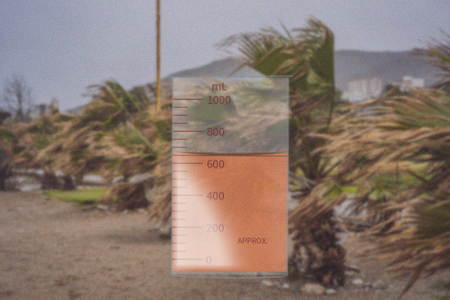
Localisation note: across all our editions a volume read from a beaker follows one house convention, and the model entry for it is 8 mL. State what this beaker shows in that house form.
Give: 650 mL
